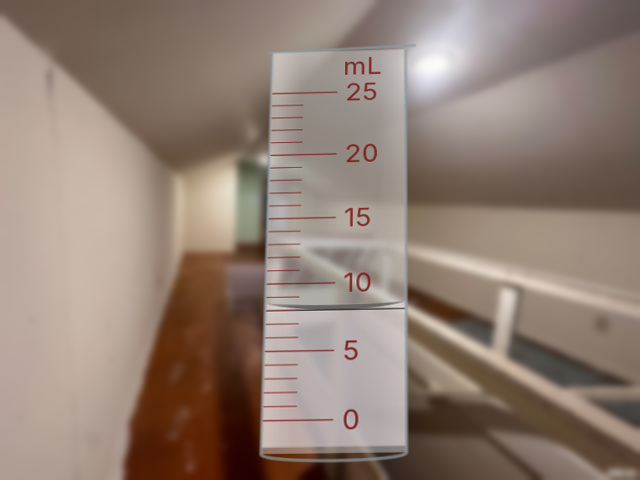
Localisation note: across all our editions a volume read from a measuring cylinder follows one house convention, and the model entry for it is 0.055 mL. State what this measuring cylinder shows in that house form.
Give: 8 mL
